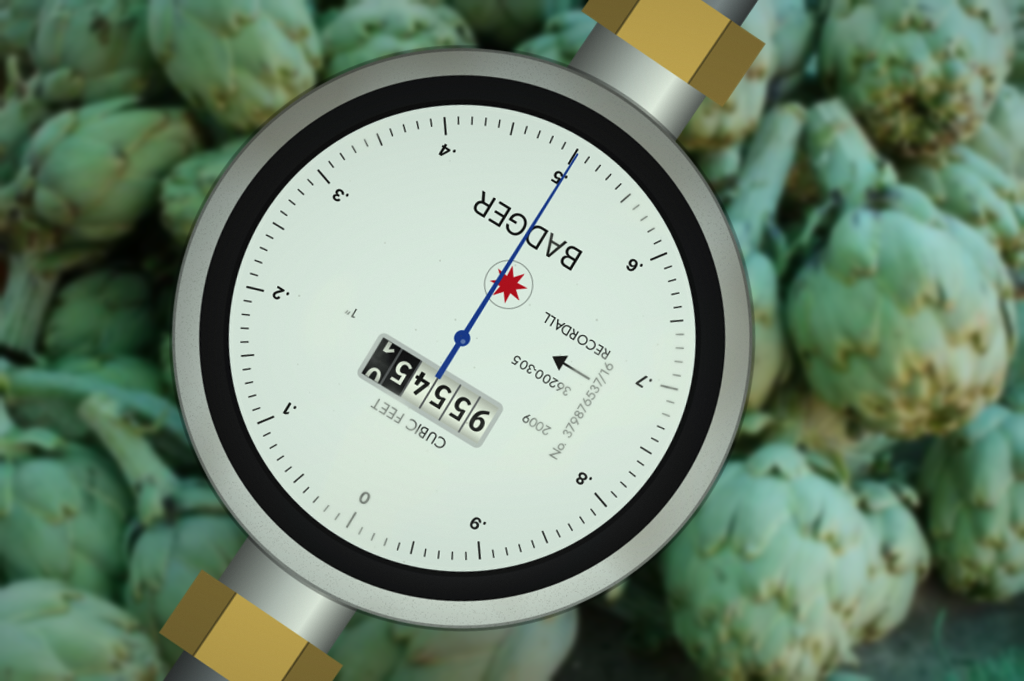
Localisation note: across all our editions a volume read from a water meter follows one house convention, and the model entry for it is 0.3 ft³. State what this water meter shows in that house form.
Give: 955450.50 ft³
